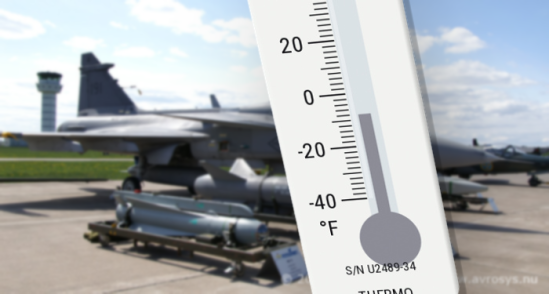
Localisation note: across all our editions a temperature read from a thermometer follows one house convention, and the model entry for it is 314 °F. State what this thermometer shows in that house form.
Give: -8 °F
